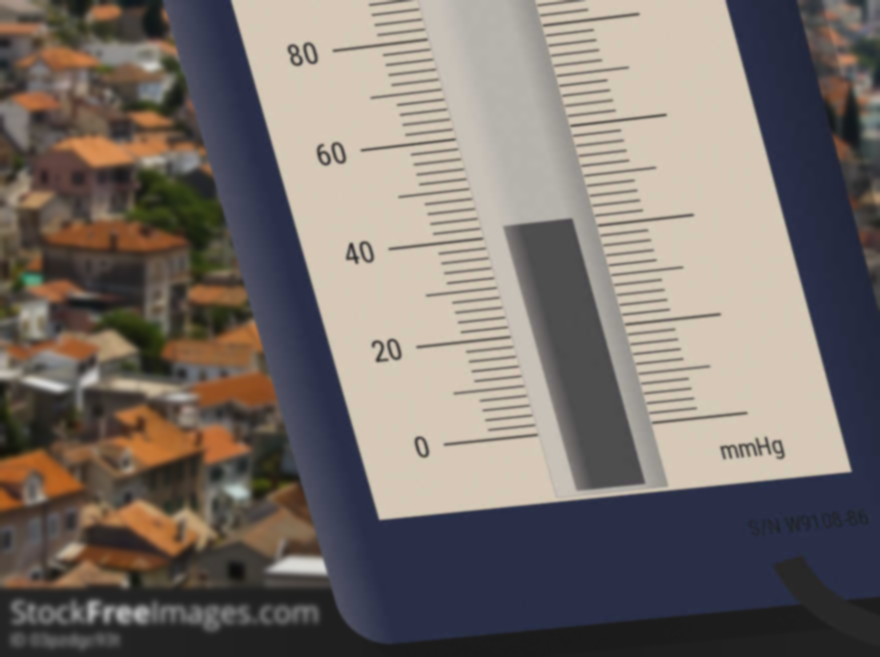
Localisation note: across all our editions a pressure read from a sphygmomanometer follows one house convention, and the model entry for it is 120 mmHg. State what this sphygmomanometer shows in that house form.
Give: 42 mmHg
